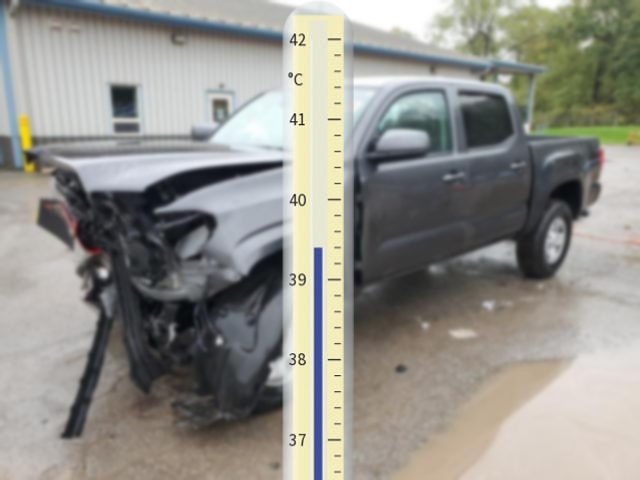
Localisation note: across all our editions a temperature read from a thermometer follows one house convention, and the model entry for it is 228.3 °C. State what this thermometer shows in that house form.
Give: 39.4 °C
